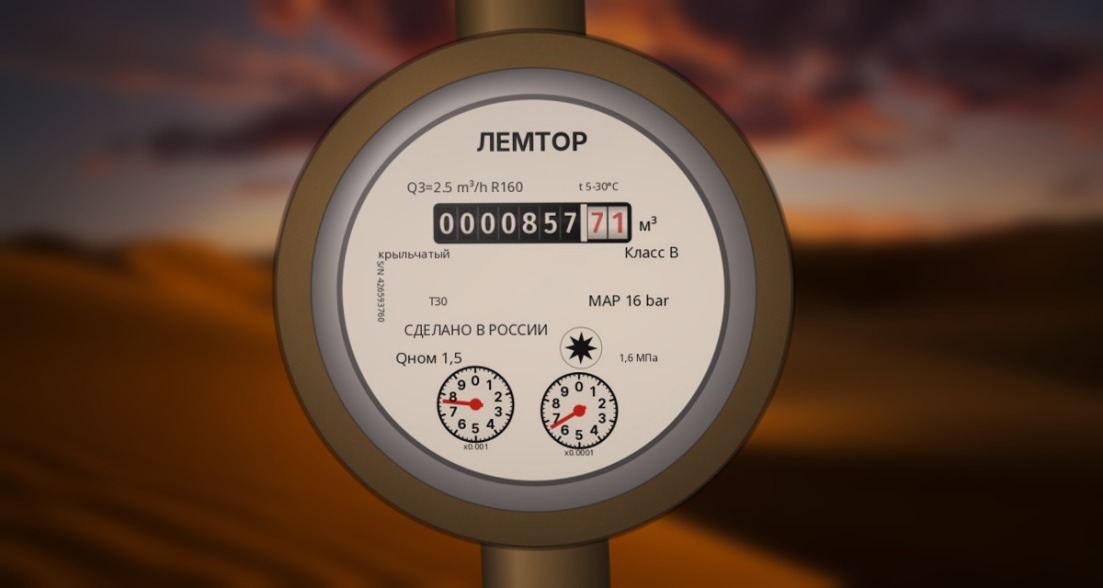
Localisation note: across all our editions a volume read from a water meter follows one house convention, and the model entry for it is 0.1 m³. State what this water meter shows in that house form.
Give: 857.7176 m³
